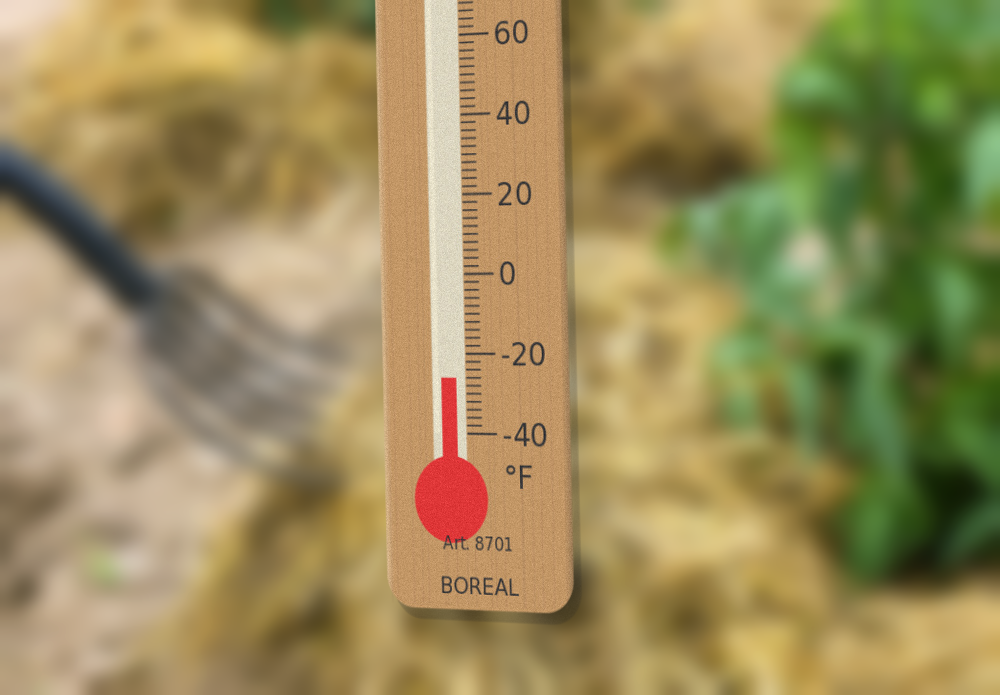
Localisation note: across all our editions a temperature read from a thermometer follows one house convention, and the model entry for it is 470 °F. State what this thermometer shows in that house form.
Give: -26 °F
